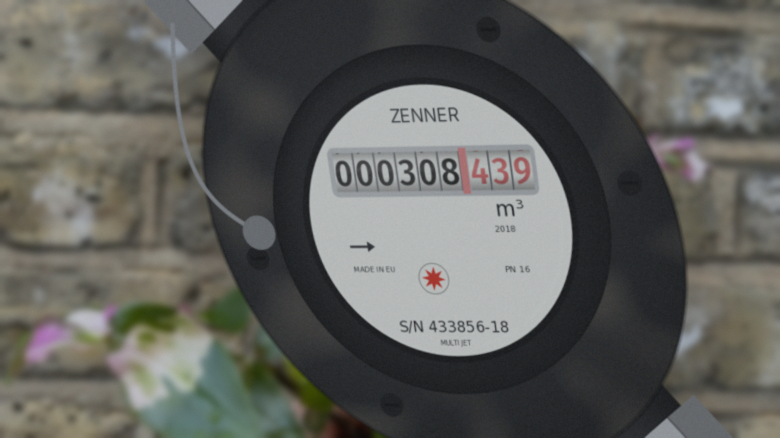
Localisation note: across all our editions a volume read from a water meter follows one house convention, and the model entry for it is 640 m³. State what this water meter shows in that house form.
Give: 308.439 m³
